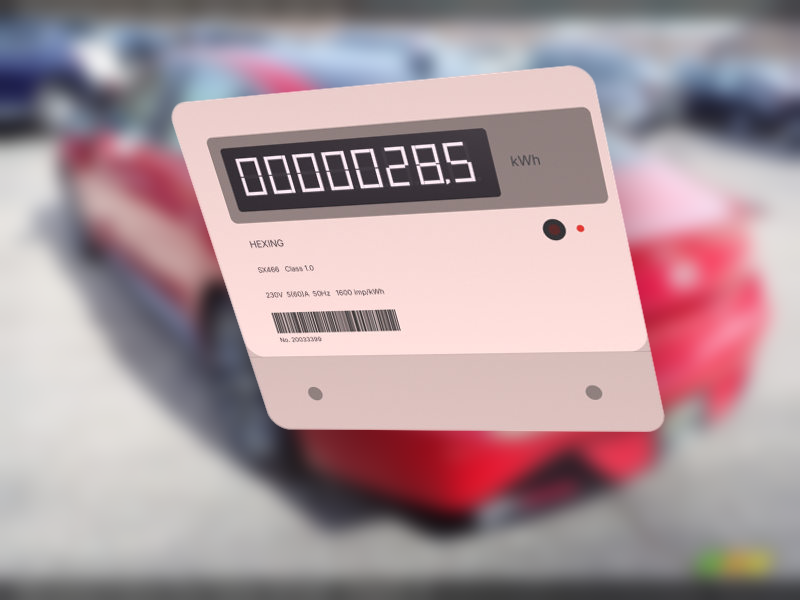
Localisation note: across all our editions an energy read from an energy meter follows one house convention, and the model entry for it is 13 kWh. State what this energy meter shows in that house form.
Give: 28.5 kWh
